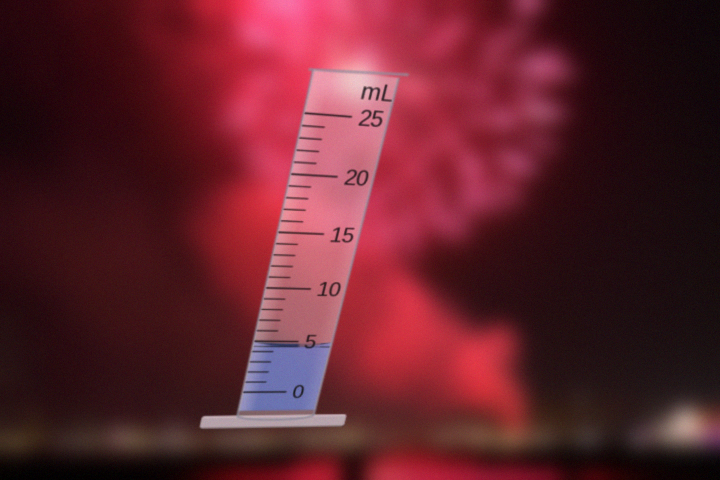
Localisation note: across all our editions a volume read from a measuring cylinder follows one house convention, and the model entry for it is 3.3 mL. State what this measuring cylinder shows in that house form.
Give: 4.5 mL
